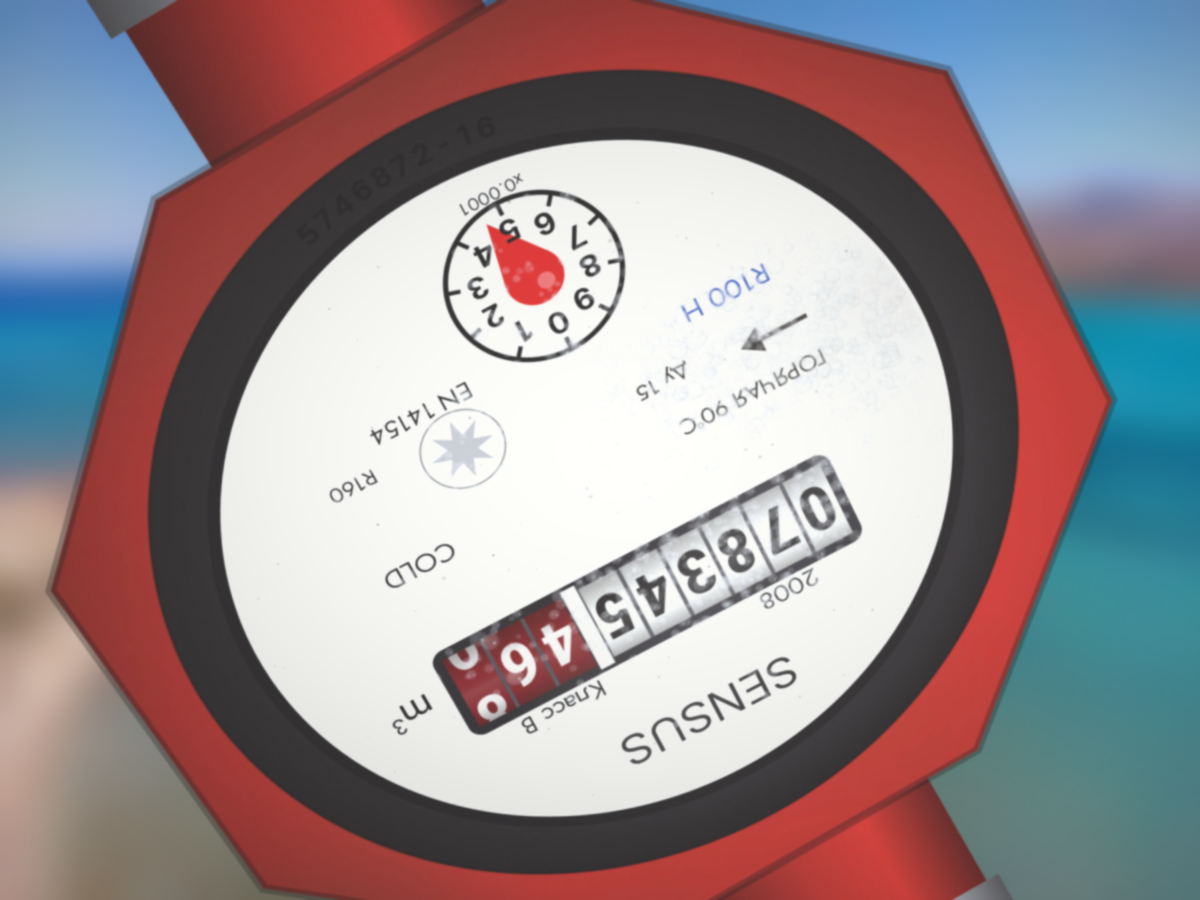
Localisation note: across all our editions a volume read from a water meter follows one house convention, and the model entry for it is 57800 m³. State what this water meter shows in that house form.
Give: 78345.4684 m³
